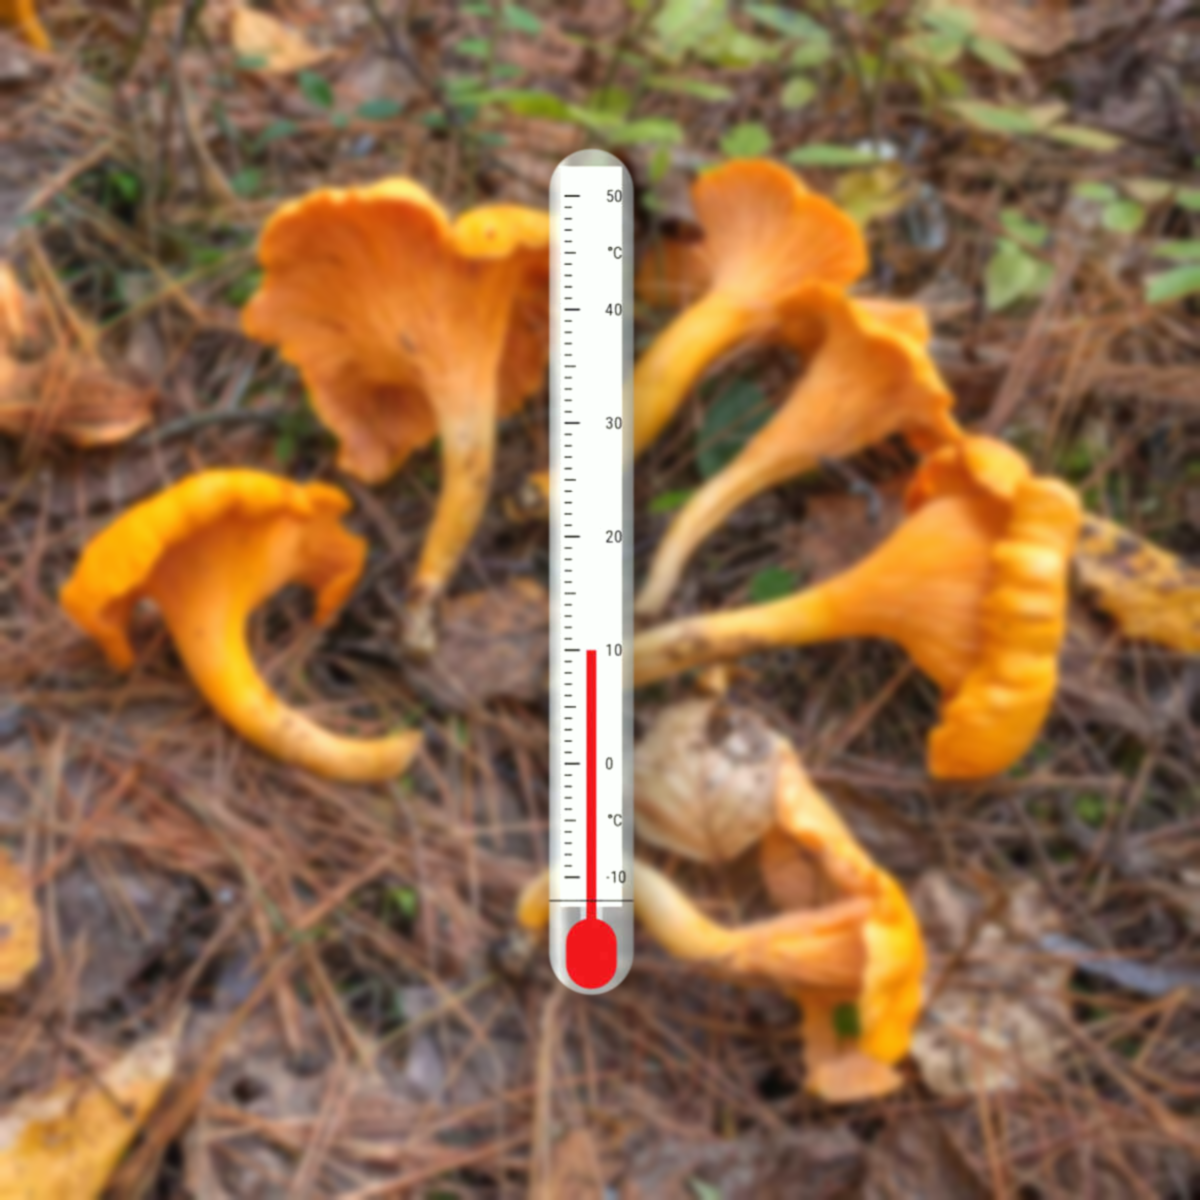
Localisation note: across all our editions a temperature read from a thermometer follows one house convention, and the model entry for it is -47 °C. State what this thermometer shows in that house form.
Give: 10 °C
